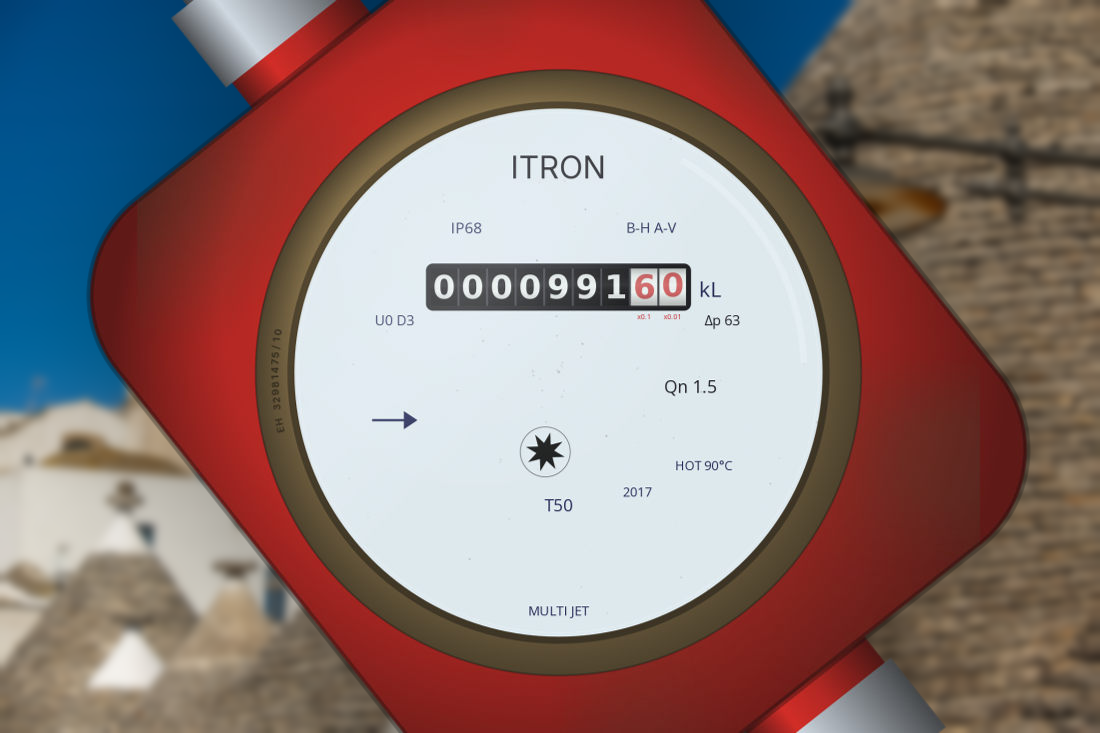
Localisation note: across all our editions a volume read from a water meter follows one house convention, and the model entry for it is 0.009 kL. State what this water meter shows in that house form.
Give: 991.60 kL
